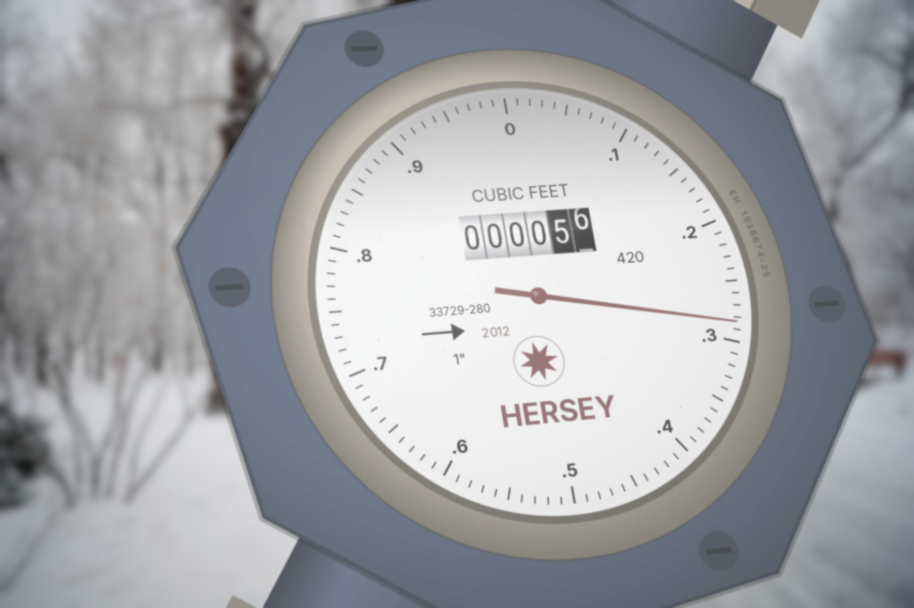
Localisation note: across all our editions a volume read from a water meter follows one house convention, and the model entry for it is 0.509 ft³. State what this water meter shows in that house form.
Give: 56.28 ft³
